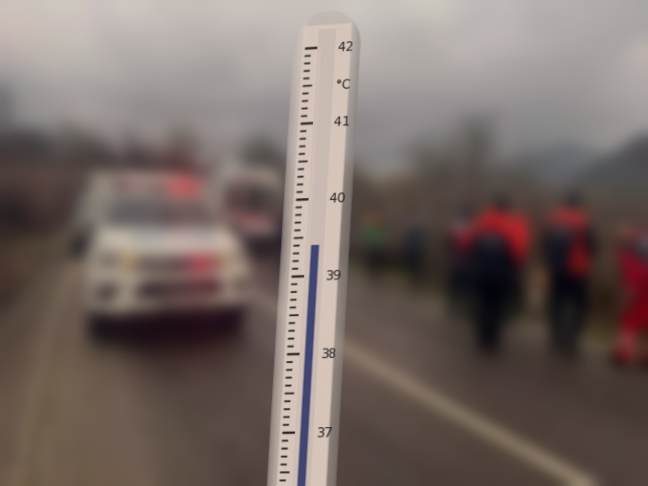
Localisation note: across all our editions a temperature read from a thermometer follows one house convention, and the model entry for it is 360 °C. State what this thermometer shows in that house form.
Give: 39.4 °C
